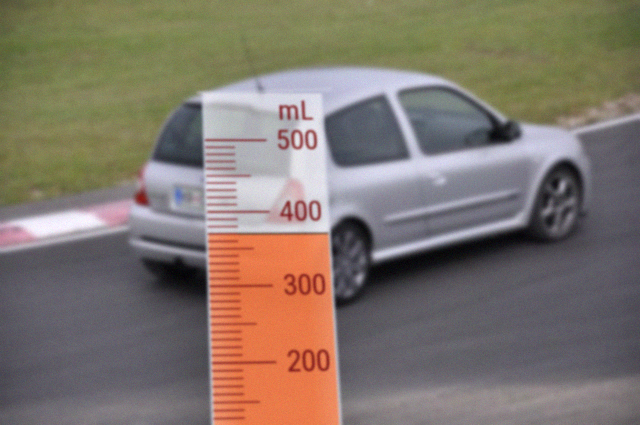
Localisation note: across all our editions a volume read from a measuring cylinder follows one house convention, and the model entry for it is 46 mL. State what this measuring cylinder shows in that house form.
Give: 370 mL
